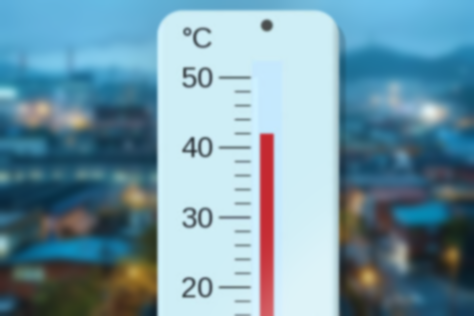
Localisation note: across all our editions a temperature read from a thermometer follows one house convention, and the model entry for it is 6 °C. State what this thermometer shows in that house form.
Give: 42 °C
